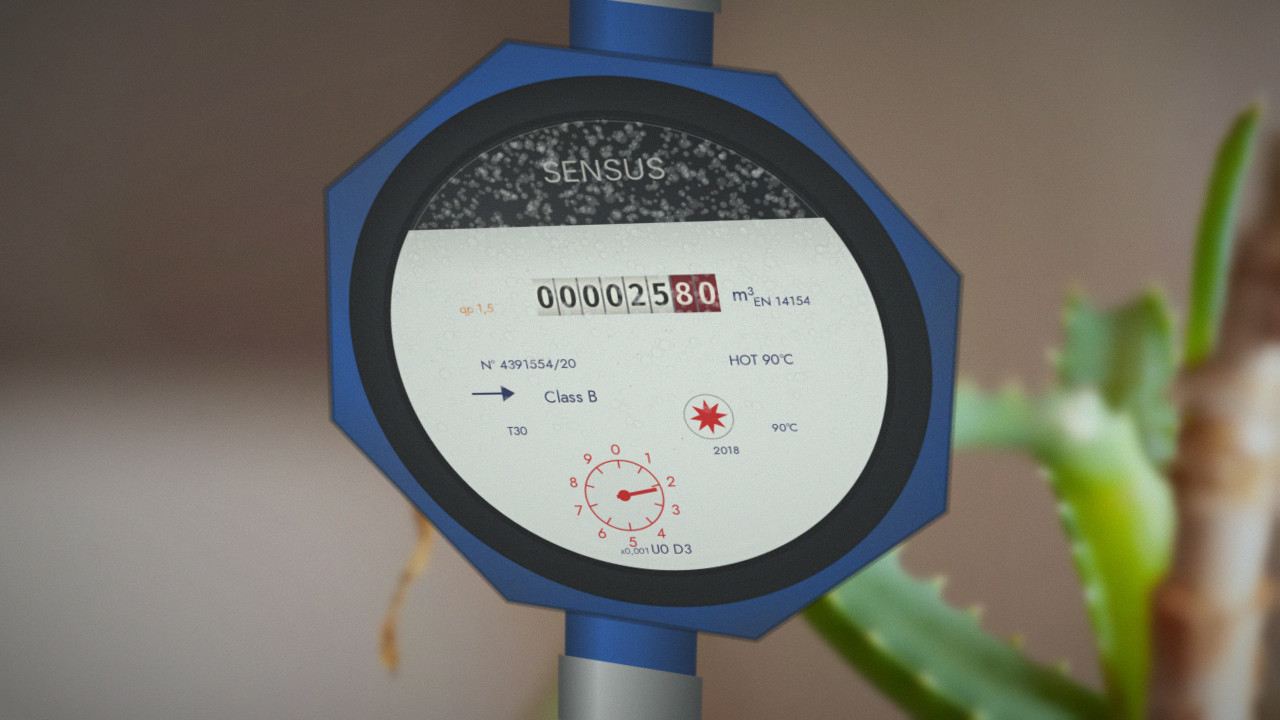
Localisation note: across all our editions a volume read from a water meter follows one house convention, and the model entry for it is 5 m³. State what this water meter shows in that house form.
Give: 25.802 m³
